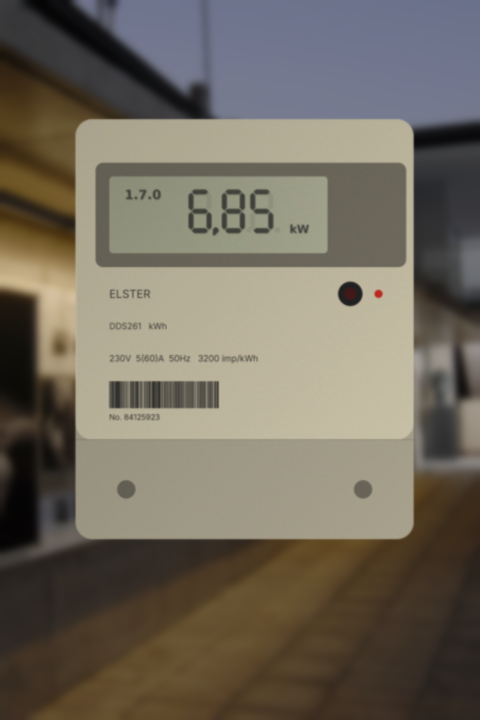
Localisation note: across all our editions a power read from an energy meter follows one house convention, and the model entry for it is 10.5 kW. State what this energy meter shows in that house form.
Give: 6.85 kW
